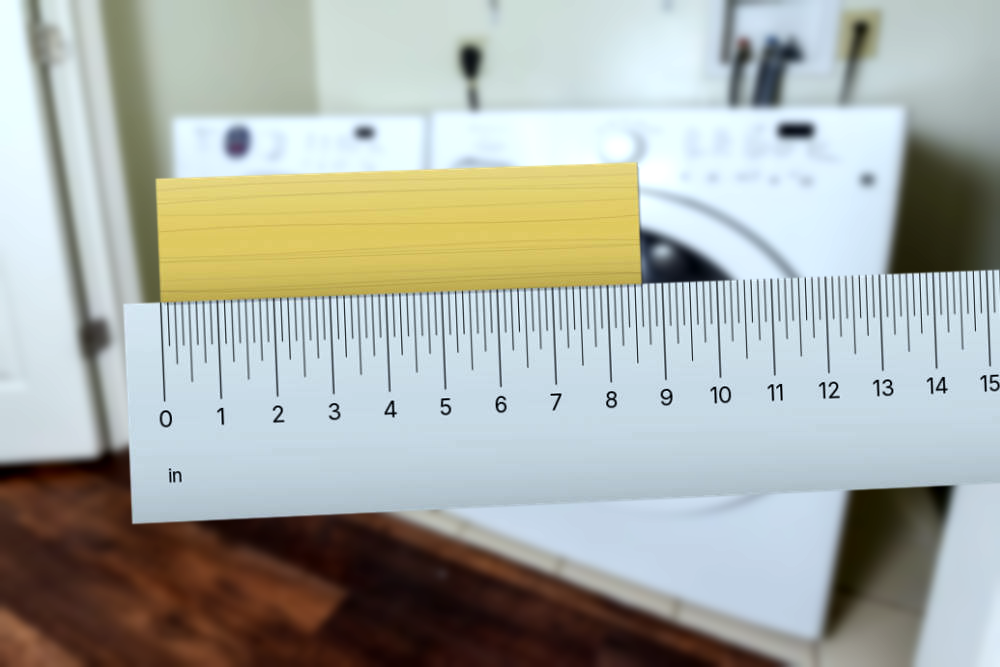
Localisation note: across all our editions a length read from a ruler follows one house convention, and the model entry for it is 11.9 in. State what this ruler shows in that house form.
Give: 8.625 in
